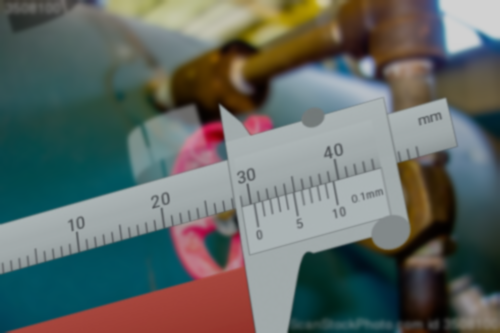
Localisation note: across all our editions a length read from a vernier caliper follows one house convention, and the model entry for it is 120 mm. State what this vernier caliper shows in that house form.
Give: 30.4 mm
